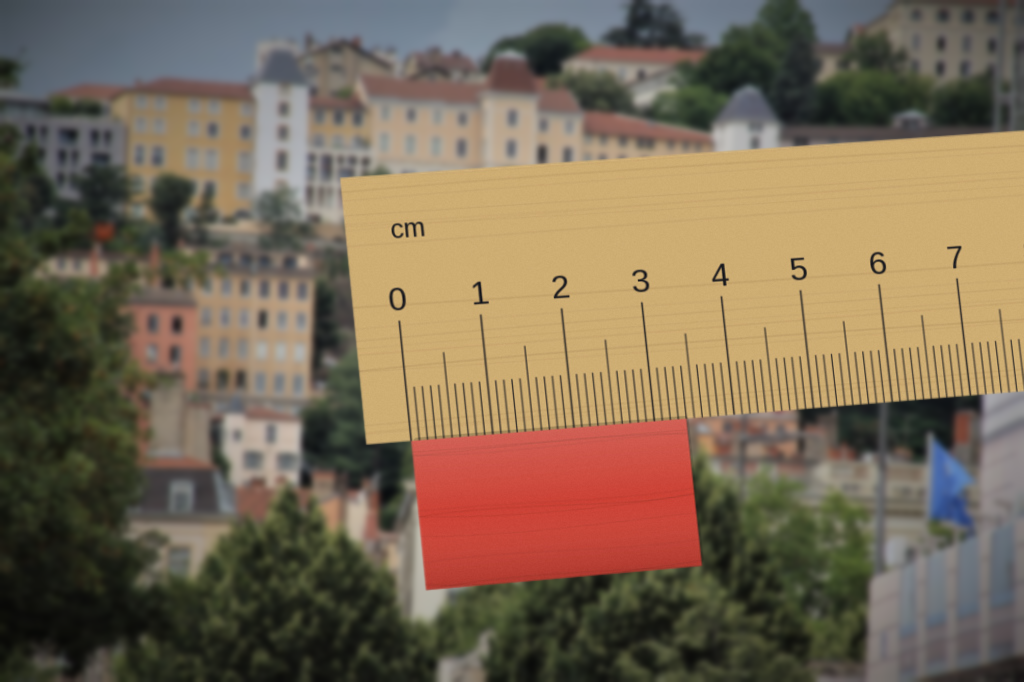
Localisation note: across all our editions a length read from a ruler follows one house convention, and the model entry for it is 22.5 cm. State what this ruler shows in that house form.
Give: 3.4 cm
